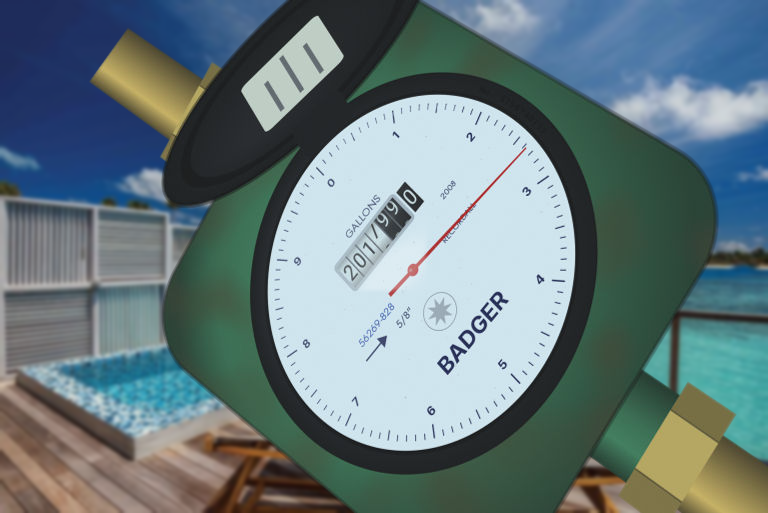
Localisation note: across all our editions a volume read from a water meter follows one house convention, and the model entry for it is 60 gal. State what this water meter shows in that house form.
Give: 2017992.6 gal
